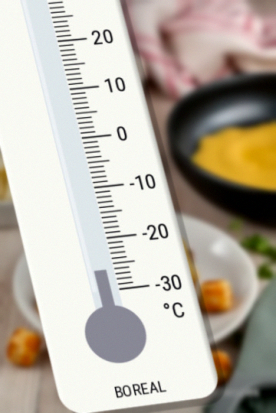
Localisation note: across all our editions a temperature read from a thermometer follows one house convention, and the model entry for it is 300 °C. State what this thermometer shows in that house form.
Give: -26 °C
